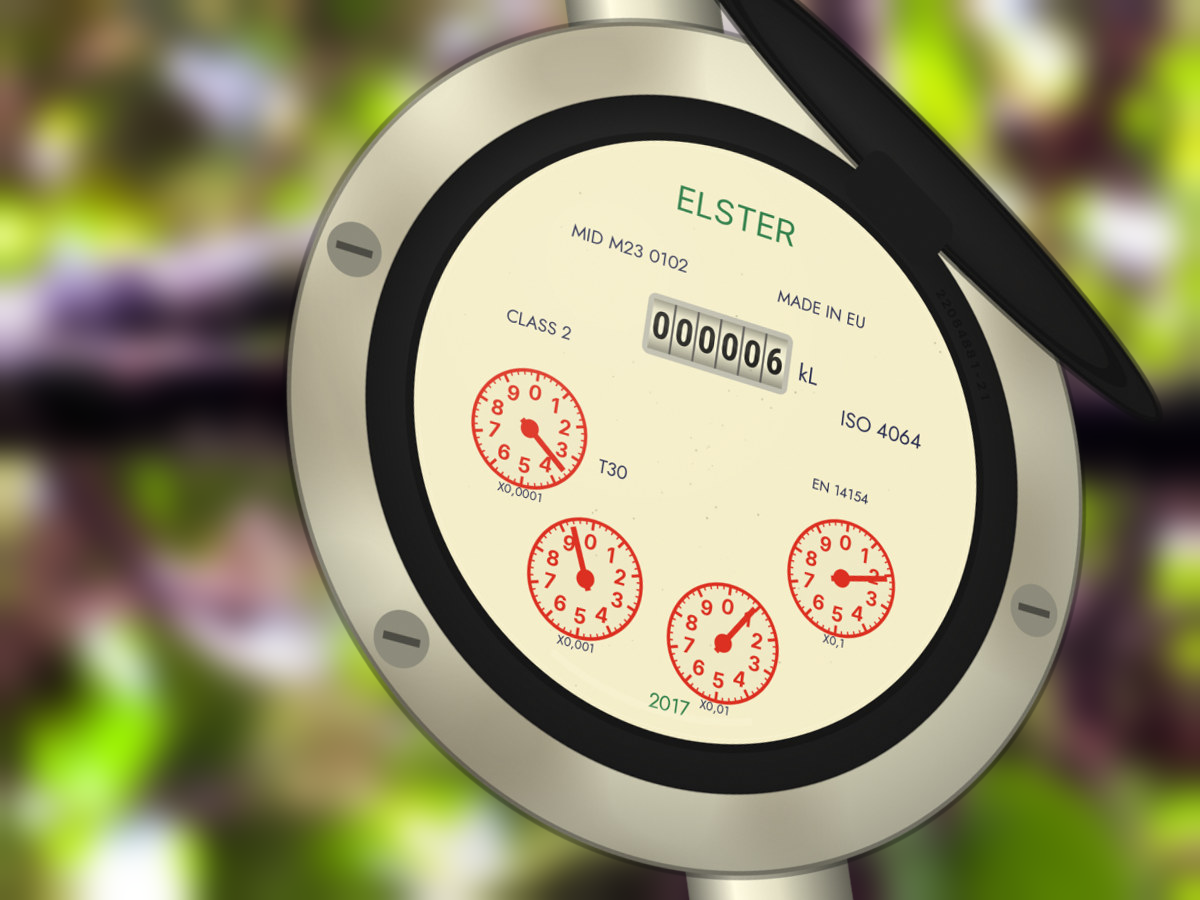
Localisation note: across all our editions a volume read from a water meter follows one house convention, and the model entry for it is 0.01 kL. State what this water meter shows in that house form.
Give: 6.2093 kL
